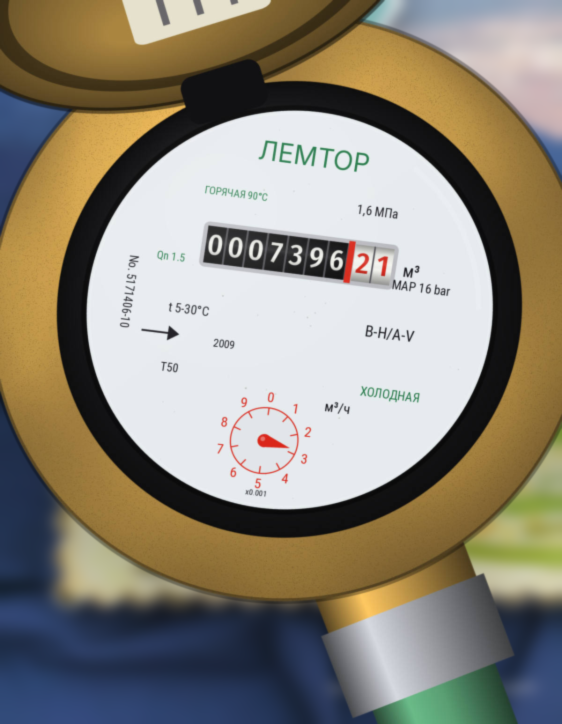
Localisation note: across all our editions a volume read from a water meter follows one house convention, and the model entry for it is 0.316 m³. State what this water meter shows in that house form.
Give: 7396.212 m³
